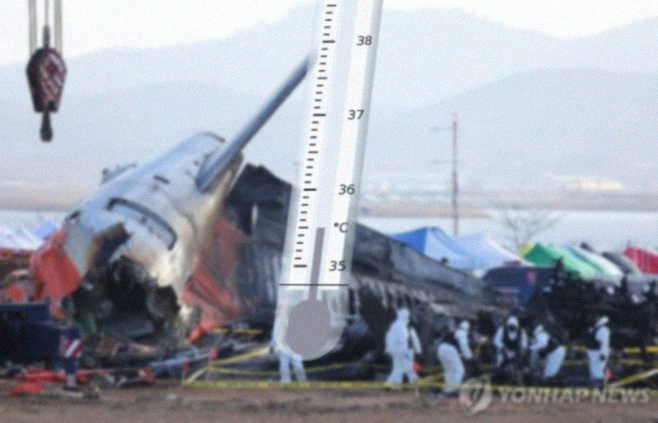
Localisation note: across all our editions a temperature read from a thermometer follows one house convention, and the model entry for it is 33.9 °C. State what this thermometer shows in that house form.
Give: 35.5 °C
